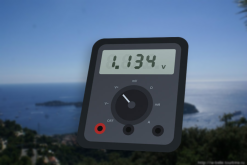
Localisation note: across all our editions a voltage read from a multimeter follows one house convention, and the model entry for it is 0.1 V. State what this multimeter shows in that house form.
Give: 1.134 V
